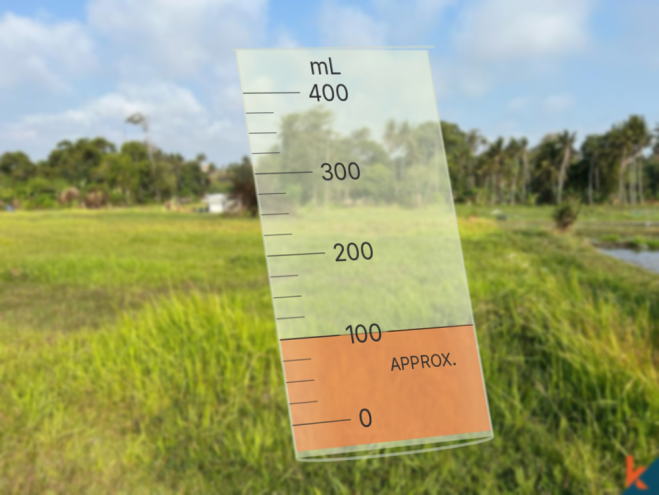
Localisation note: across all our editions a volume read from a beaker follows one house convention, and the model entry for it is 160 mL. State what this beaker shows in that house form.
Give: 100 mL
